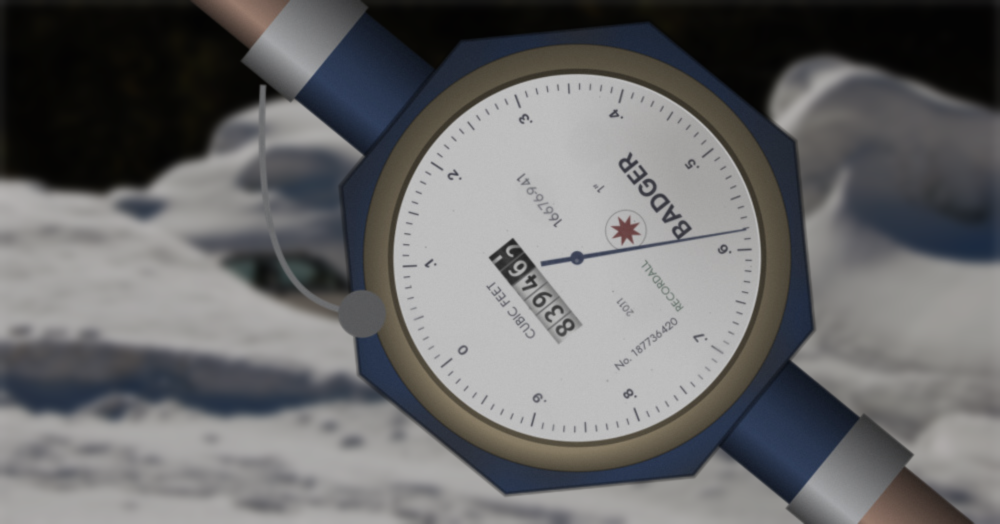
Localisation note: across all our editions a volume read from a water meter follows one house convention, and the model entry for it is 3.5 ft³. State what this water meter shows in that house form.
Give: 839461.58 ft³
